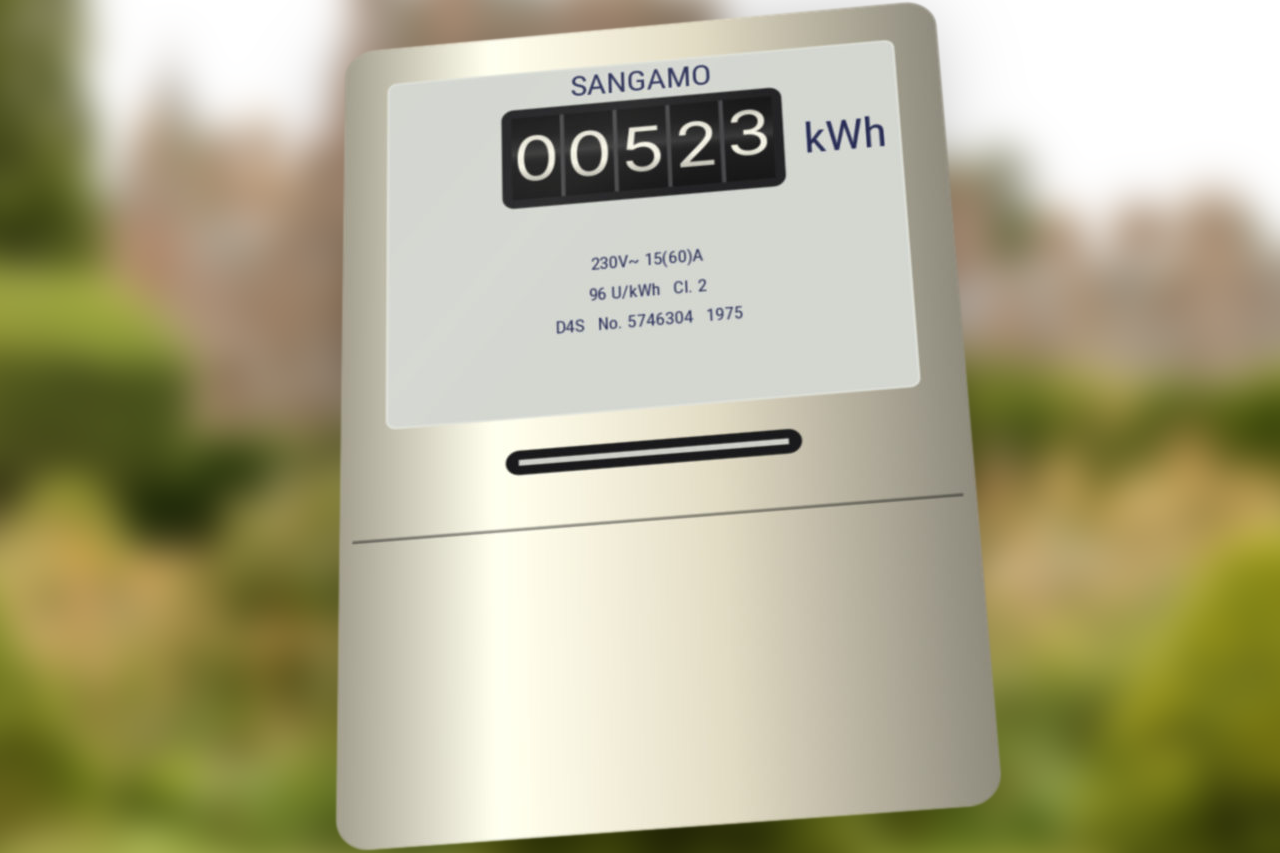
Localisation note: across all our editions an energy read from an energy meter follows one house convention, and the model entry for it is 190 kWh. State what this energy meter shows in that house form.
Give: 523 kWh
